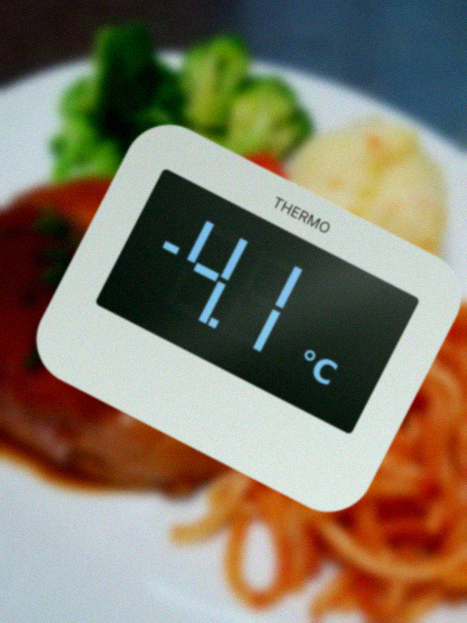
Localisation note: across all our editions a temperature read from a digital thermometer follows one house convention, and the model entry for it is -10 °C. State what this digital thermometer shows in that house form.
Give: -4.1 °C
